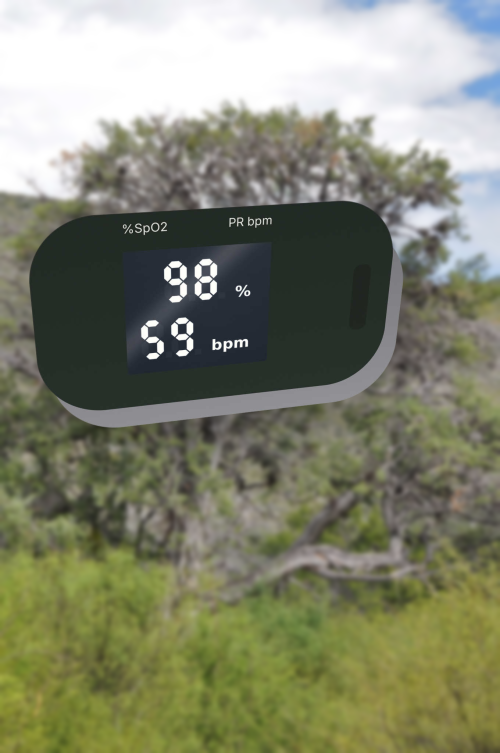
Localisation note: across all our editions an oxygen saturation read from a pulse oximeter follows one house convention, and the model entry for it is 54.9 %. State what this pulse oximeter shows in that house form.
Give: 98 %
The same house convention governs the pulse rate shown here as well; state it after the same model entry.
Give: 59 bpm
